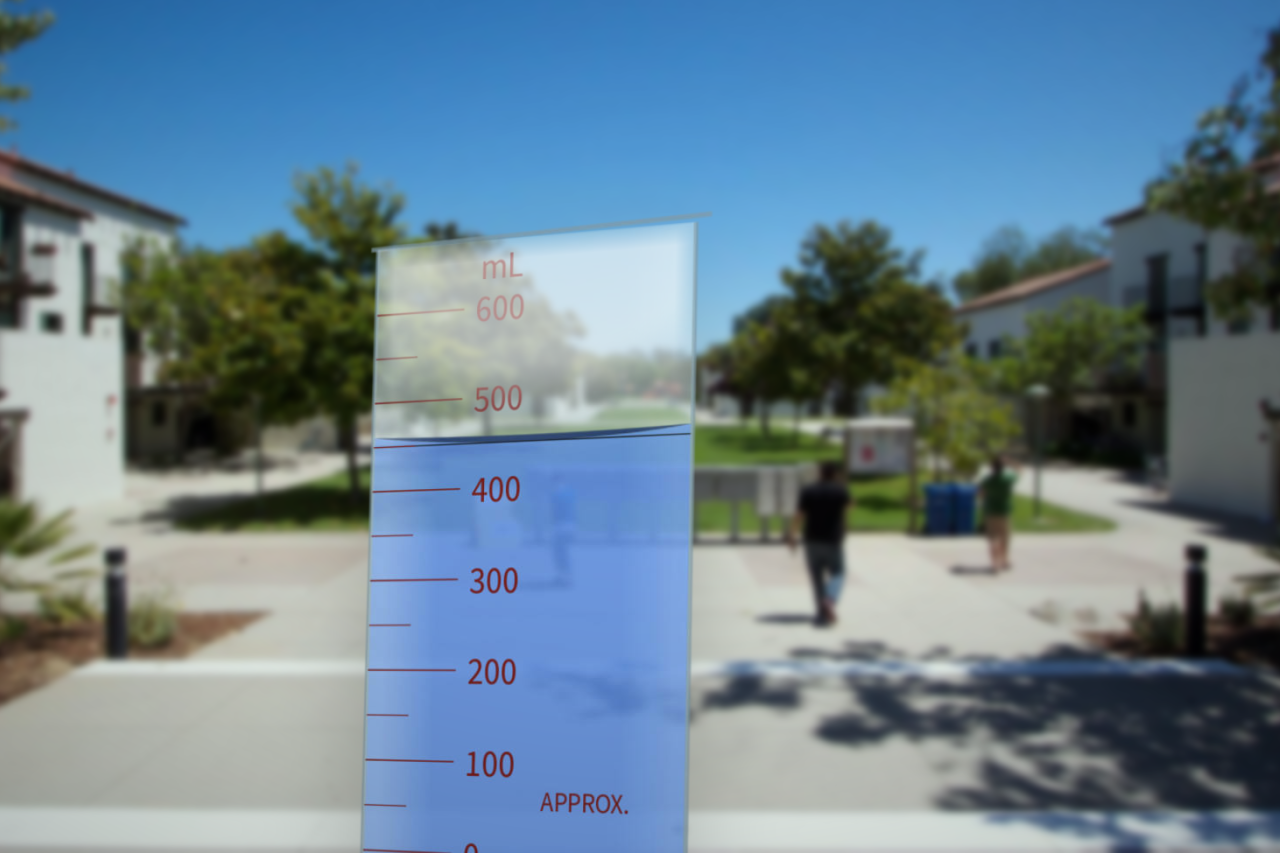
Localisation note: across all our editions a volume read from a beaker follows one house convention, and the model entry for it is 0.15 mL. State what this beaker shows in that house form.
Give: 450 mL
